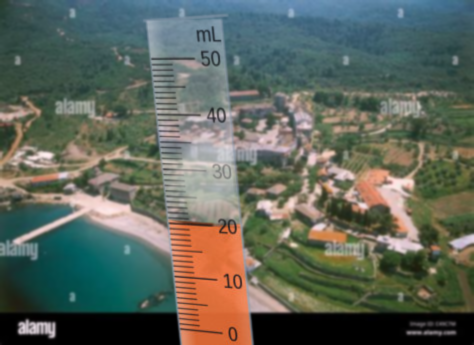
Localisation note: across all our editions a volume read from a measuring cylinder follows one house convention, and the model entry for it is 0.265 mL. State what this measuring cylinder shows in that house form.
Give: 20 mL
